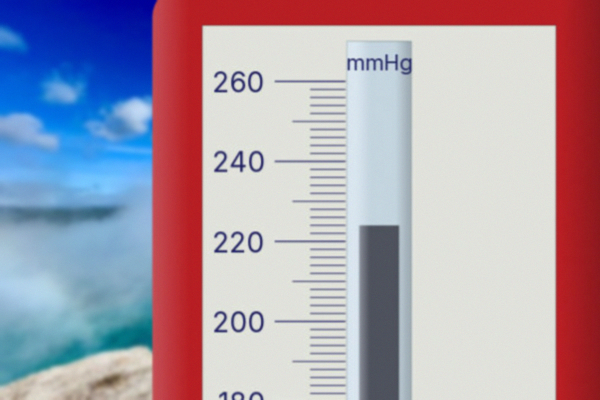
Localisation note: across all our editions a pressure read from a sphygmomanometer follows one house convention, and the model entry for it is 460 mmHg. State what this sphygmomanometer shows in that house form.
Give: 224 mmHg
